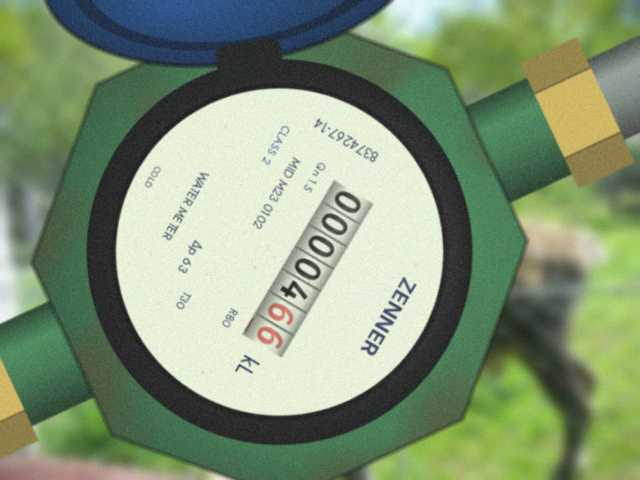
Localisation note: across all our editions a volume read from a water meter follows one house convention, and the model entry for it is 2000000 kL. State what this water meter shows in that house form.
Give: 4.66 kL
